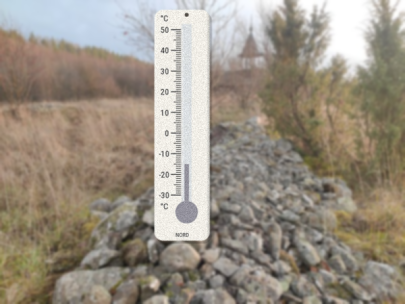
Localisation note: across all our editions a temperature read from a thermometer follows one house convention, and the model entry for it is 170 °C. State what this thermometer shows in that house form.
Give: -15 °C
